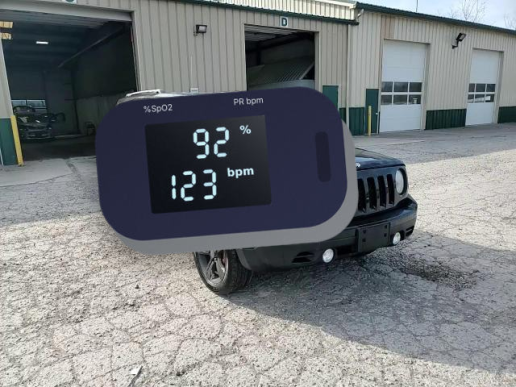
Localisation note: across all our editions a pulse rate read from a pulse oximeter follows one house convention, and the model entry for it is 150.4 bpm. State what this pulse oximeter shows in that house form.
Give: 123 bpm
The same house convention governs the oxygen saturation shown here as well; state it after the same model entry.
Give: 92 %
